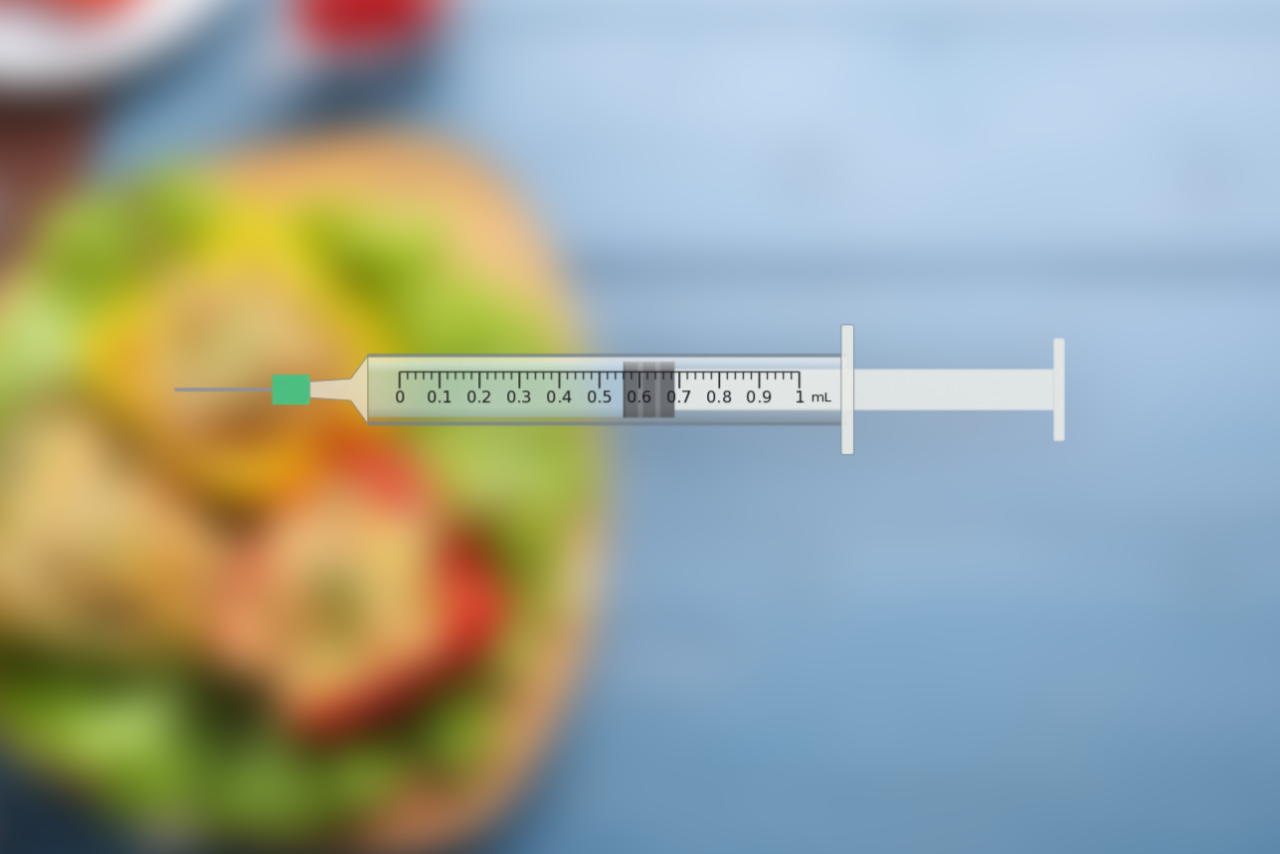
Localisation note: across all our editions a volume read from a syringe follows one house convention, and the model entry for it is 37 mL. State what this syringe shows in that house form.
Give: 0.56 mL
